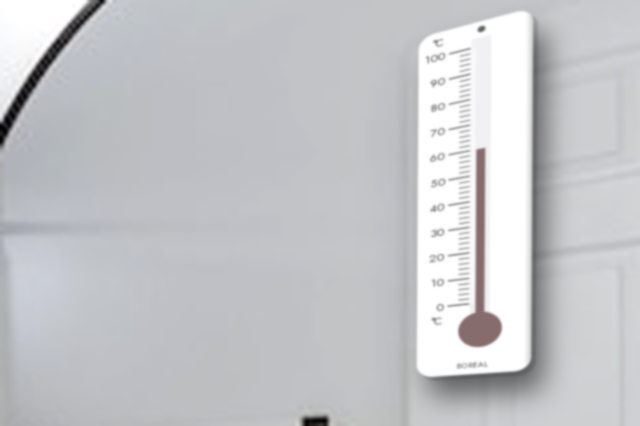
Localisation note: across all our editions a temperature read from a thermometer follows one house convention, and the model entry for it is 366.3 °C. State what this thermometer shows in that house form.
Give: 60 °C
